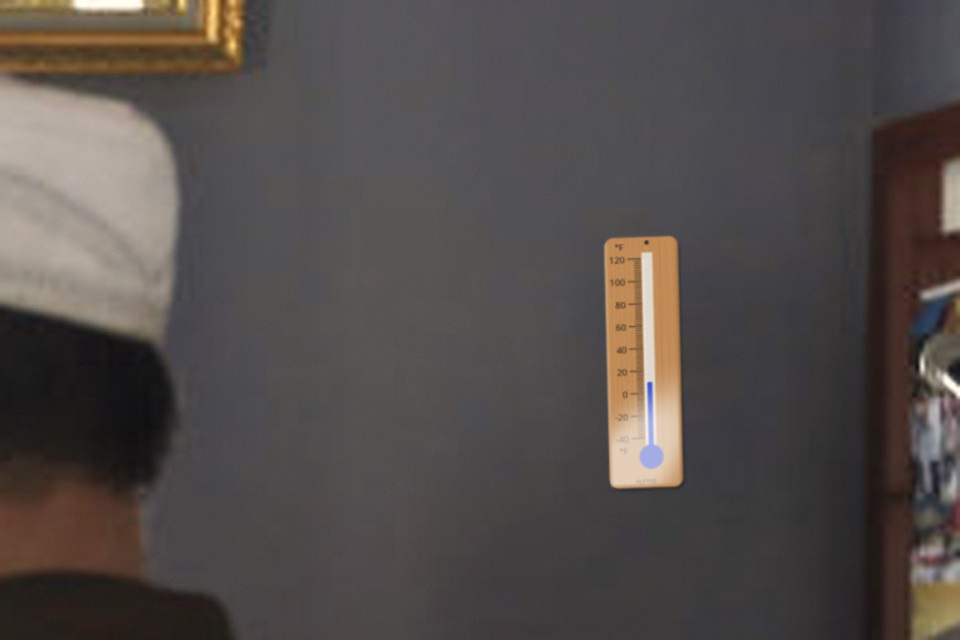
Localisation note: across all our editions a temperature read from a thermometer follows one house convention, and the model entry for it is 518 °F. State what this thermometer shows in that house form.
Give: 10 °F
